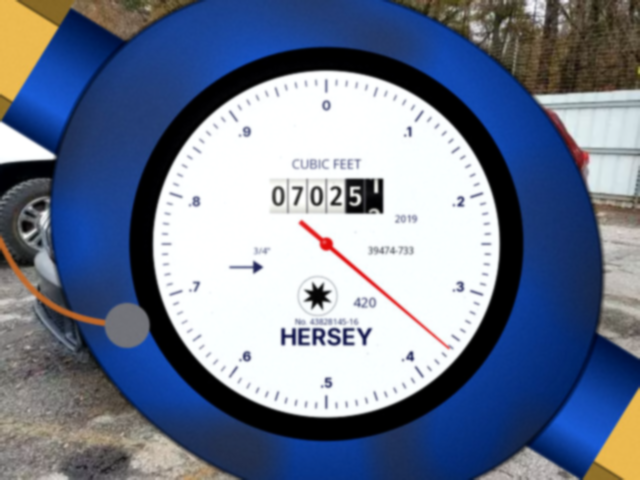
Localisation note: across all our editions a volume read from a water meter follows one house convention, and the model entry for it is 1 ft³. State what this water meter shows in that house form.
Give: 70251.36 ft³
